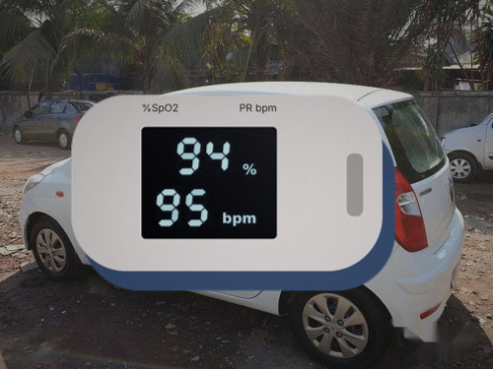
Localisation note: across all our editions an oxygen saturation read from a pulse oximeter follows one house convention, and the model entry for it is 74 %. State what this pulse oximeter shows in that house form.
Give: 94 %
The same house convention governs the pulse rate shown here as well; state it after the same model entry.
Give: 95 bpm
